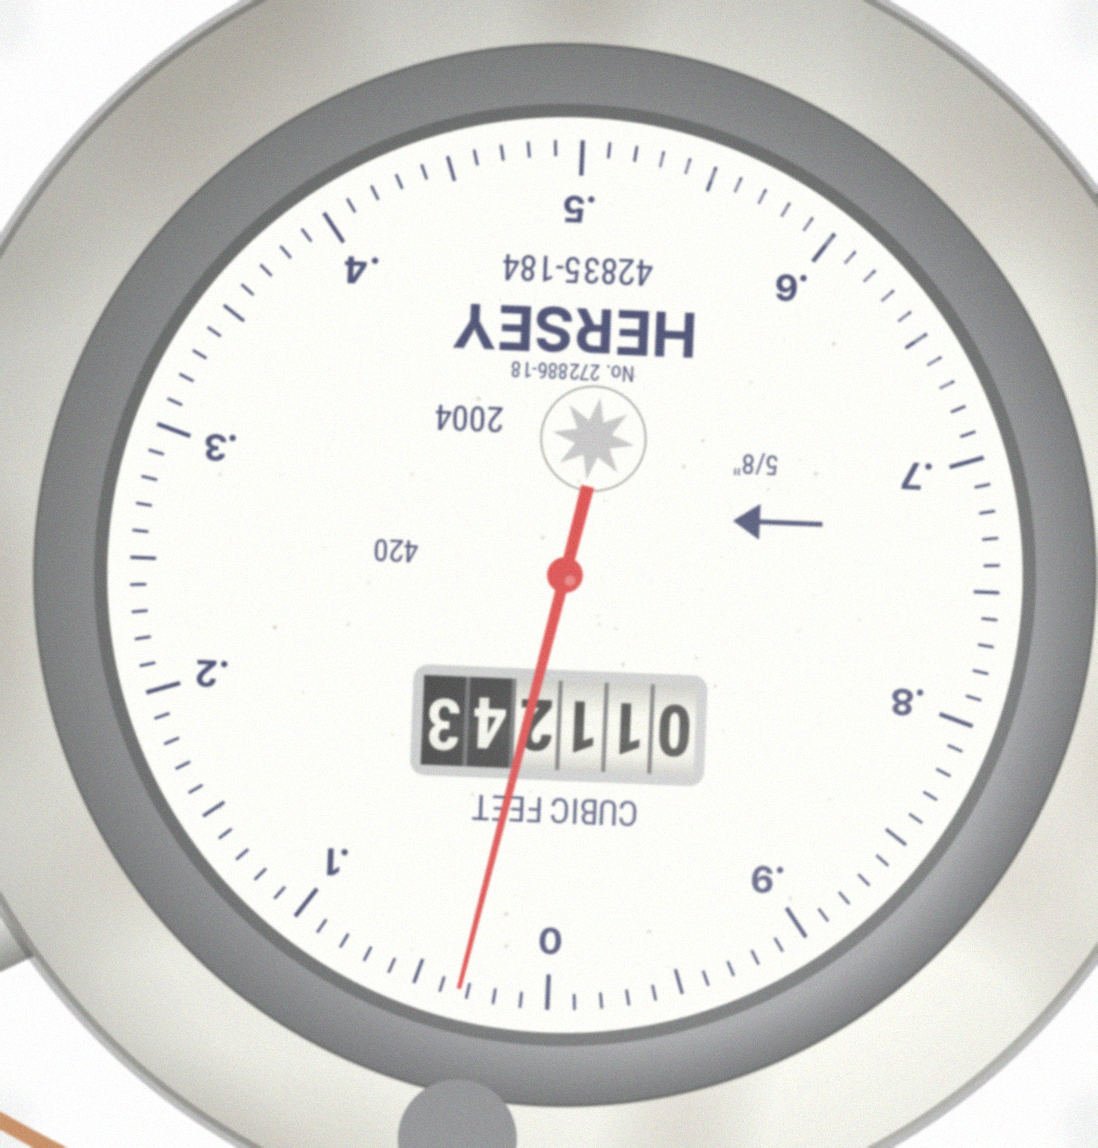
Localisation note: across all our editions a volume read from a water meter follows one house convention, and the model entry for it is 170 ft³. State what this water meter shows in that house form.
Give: 11243.03 ft³
